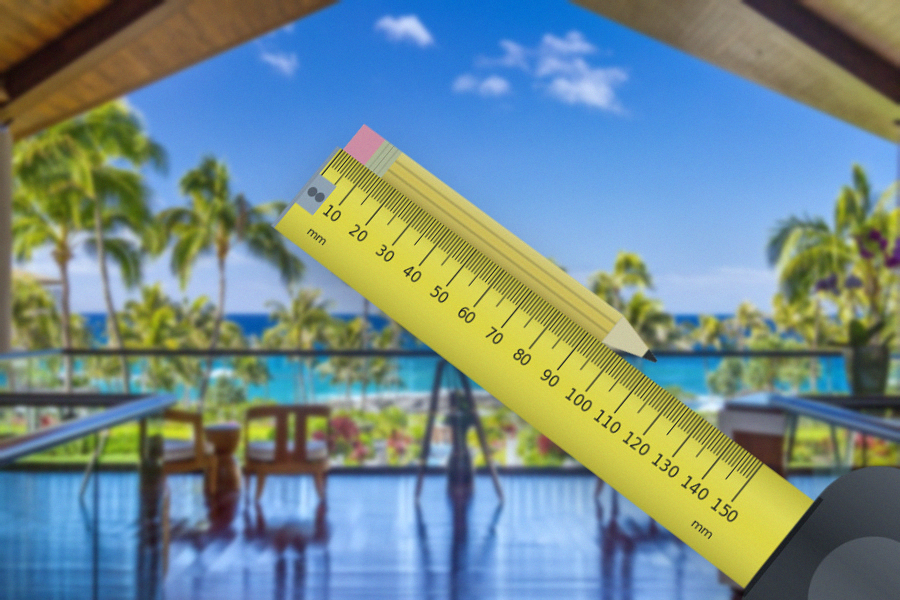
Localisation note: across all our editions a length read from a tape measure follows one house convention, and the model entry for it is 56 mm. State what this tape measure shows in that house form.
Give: 110 mm
